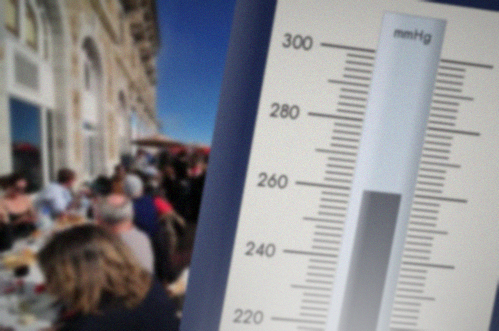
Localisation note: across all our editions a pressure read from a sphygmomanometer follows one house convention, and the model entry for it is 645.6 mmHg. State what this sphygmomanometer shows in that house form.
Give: 260 mmHg
